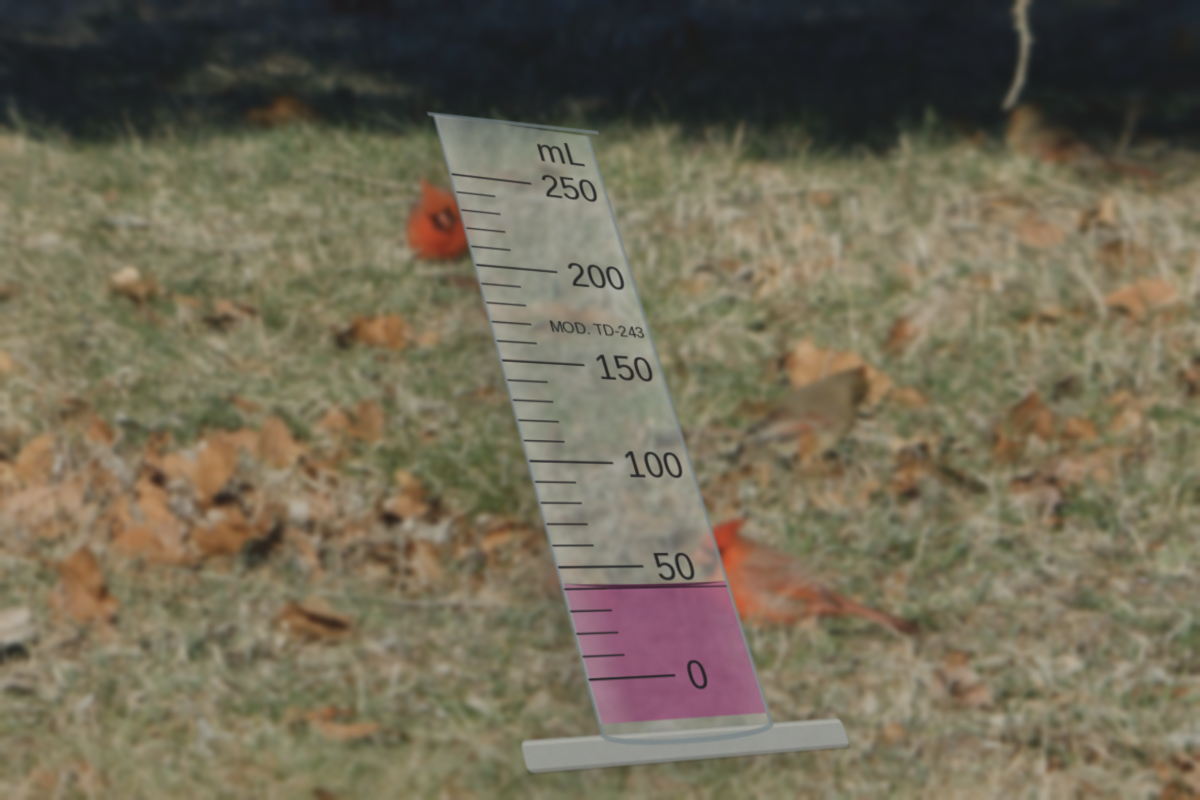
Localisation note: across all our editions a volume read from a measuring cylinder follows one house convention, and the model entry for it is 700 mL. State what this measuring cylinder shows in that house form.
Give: 40 mL
